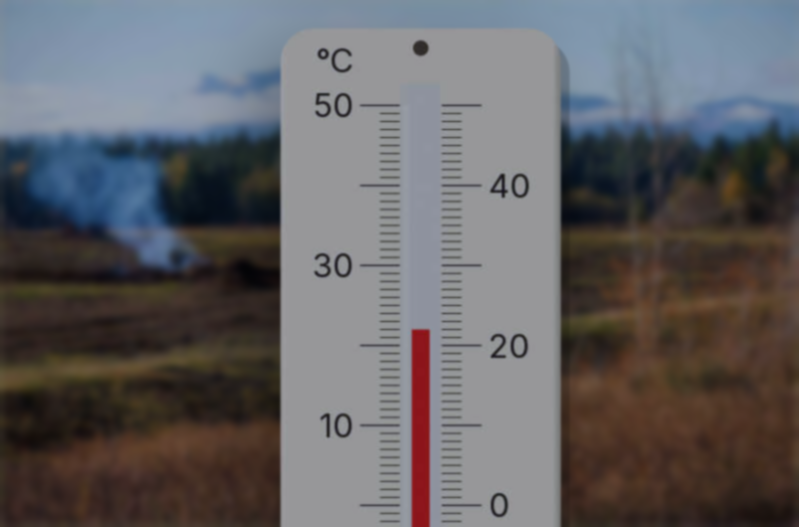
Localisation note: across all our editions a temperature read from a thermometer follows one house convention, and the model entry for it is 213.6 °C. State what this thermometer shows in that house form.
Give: 22 °C
